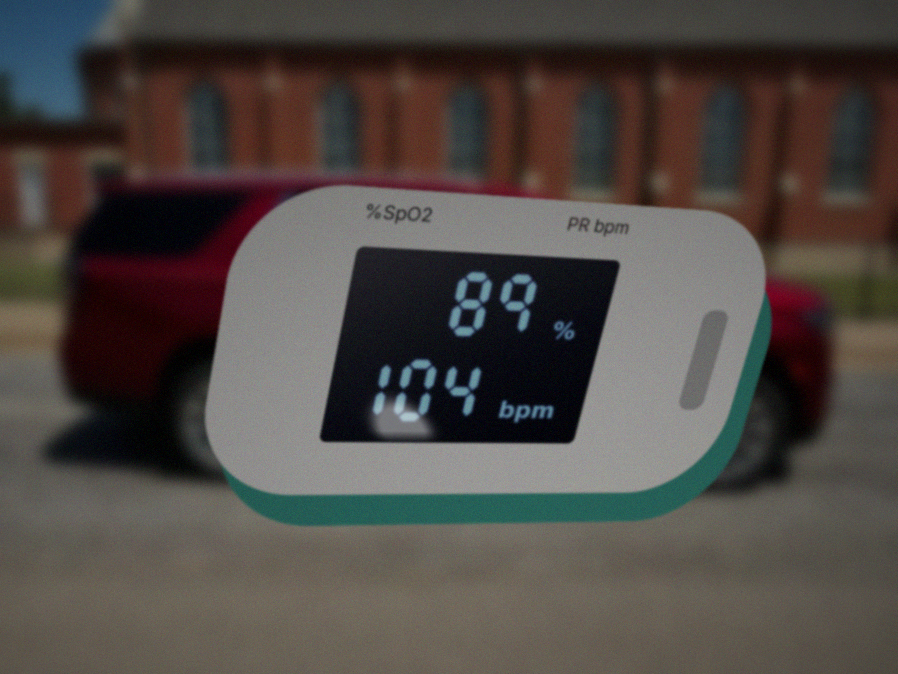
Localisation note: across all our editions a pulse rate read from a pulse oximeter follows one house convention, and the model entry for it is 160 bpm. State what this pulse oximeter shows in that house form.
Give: 104 bpm
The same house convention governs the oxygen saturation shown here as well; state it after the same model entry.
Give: 89 %
